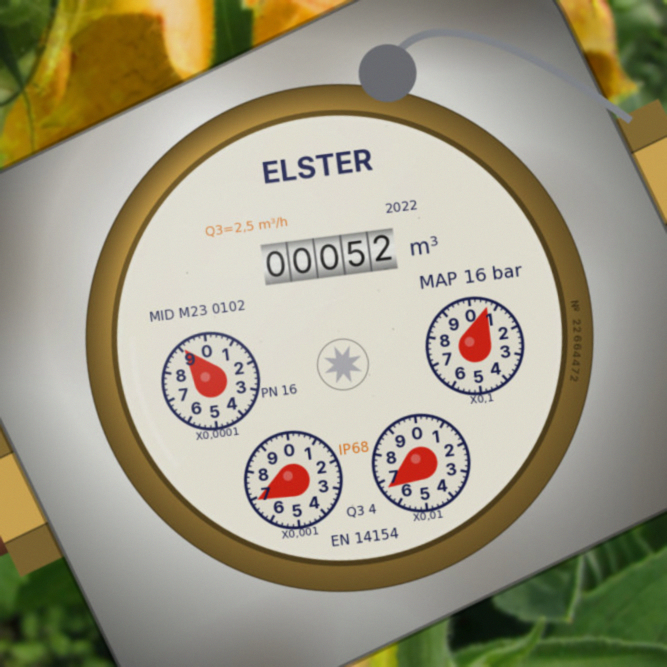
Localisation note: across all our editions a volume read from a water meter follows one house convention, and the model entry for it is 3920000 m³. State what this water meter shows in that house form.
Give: 52.0669 m³
